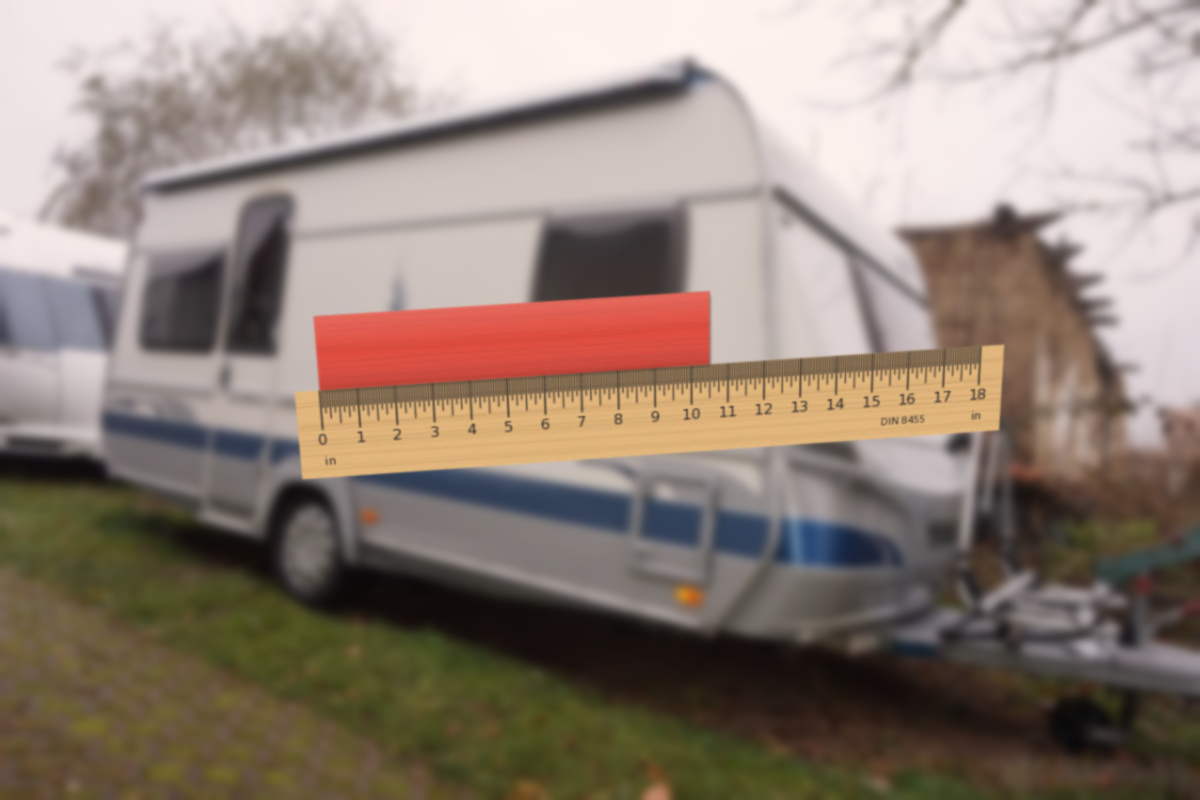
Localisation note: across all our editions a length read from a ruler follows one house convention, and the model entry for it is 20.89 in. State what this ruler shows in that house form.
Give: 10.5 in
